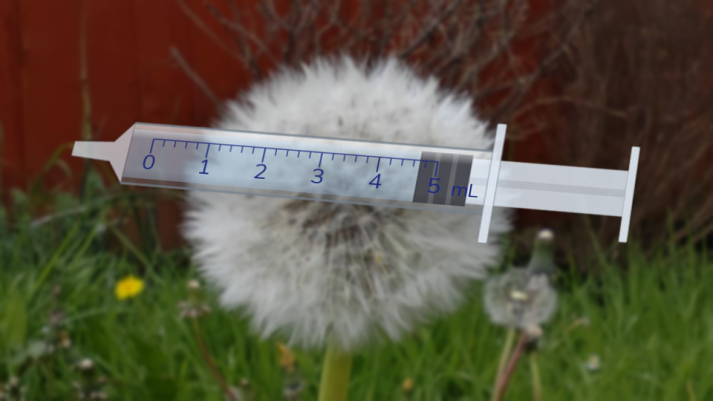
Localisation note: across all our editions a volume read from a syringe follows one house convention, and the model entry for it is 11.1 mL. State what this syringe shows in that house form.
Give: 4.7 mL
